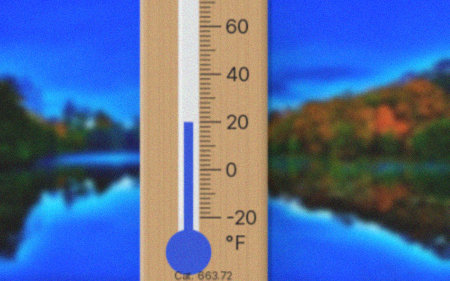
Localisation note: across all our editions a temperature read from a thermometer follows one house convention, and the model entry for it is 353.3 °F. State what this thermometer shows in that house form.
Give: 20 °F
